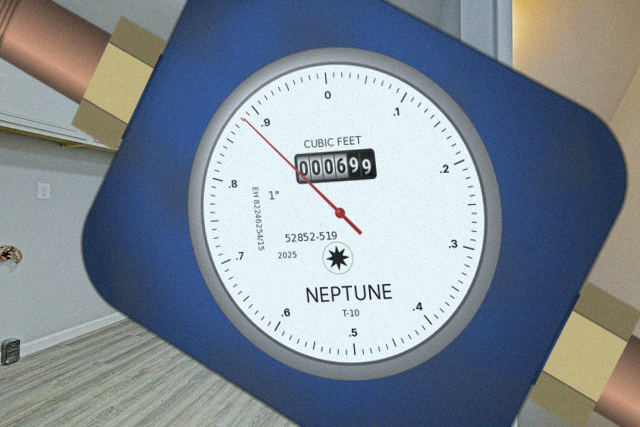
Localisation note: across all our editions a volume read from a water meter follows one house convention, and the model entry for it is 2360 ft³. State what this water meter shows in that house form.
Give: 698.88 ft³
